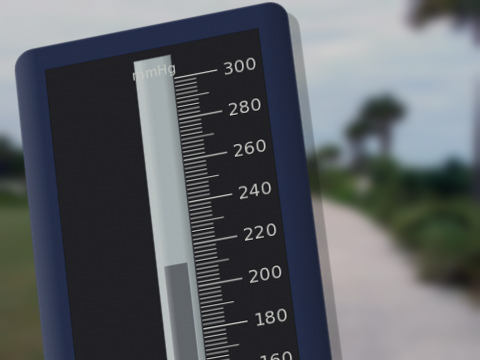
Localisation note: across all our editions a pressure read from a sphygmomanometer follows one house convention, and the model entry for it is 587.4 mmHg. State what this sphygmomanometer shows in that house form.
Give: 212 mmHg
